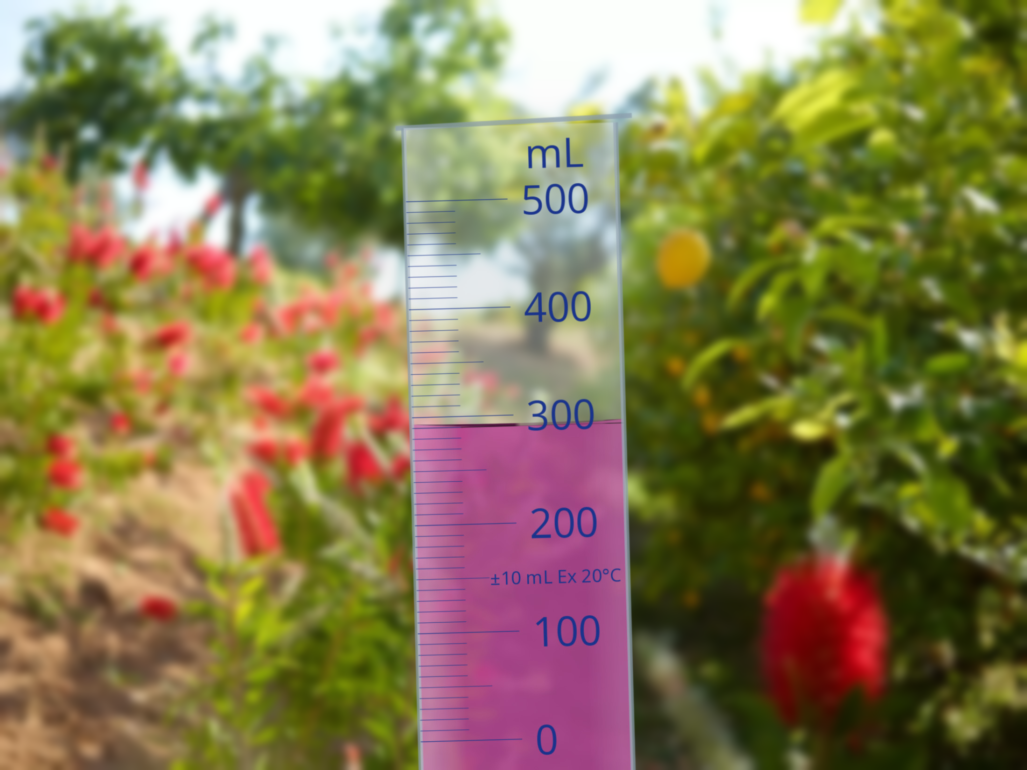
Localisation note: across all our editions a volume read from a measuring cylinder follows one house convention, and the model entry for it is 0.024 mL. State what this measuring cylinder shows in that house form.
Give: 290 mL
